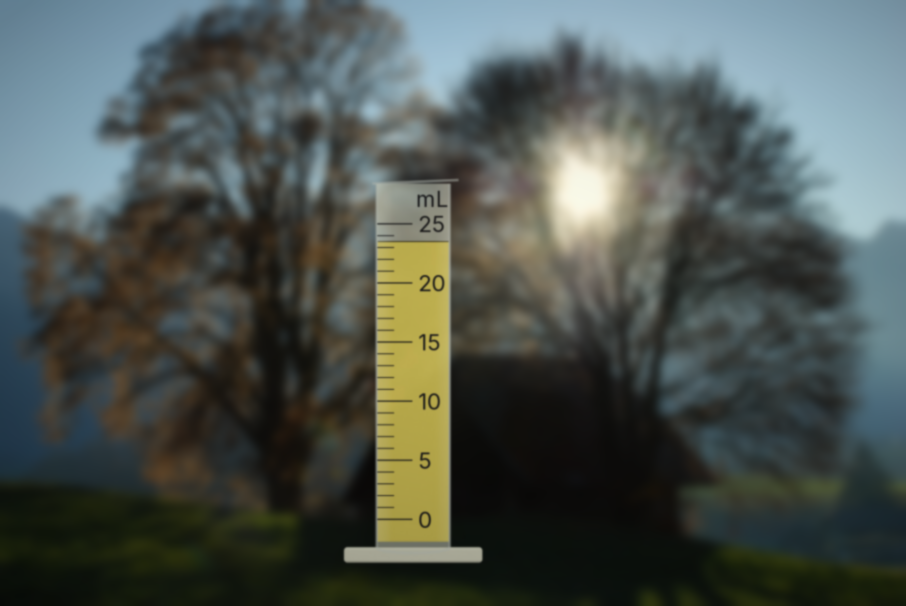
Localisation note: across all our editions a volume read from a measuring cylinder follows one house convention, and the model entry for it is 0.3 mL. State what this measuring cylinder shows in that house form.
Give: 23.5 mL
